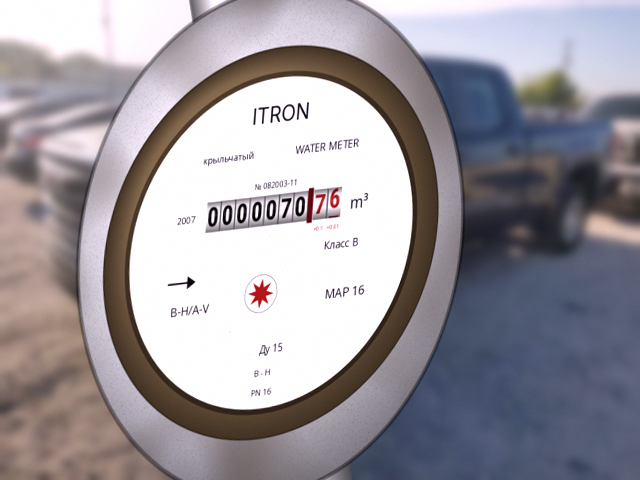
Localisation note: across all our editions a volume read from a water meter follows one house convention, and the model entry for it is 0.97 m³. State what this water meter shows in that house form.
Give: 70.76 m³
